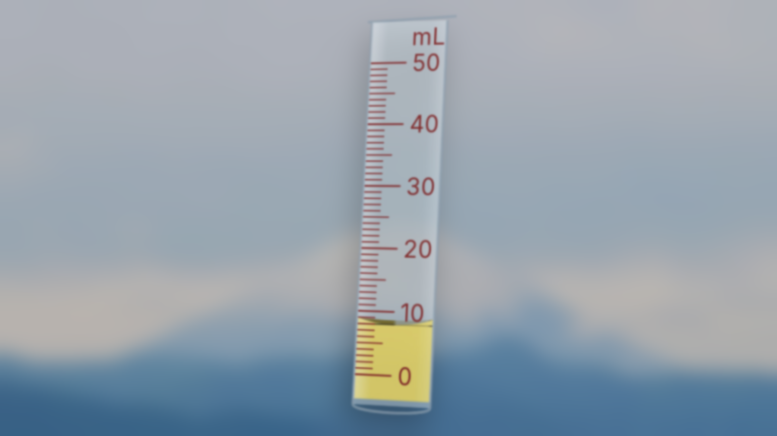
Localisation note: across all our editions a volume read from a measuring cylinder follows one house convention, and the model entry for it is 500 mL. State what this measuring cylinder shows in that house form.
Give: 8 mL
